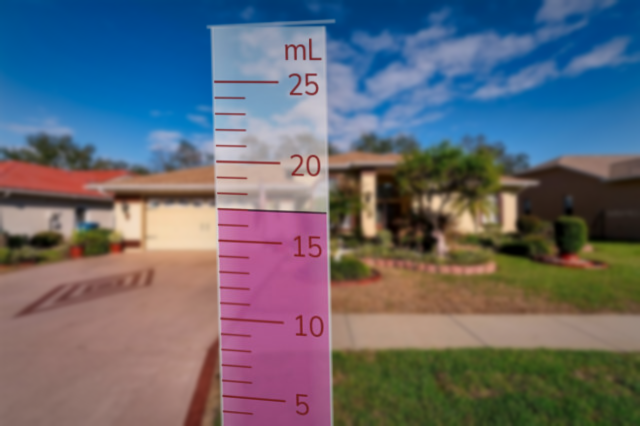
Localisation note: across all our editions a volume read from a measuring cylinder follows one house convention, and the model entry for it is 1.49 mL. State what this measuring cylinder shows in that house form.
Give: 17 mL
